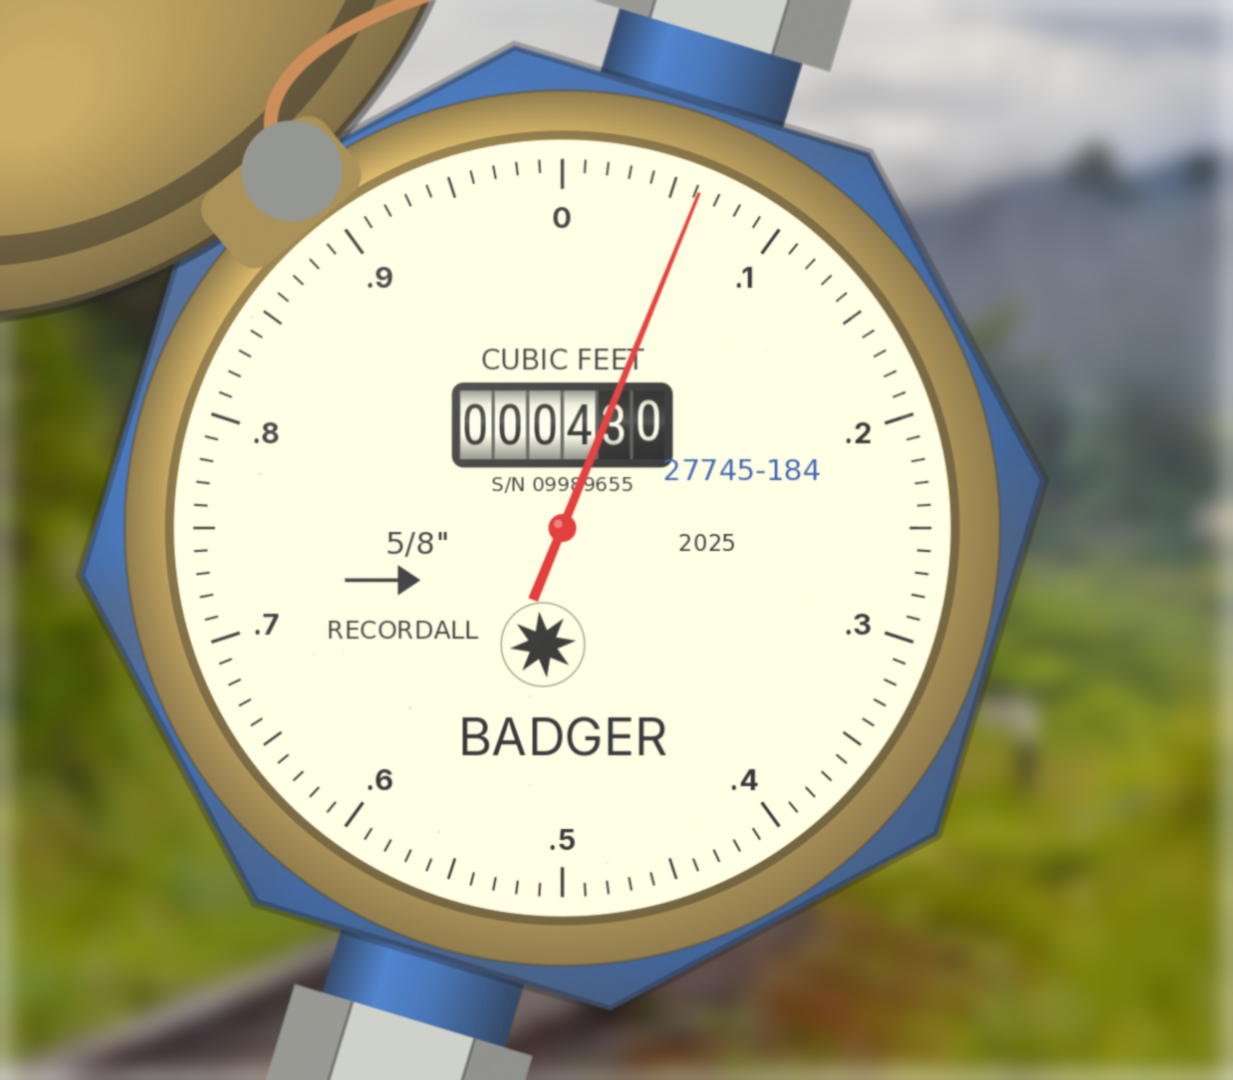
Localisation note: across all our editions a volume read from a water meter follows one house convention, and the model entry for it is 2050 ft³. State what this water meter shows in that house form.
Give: 430.06 ft³
